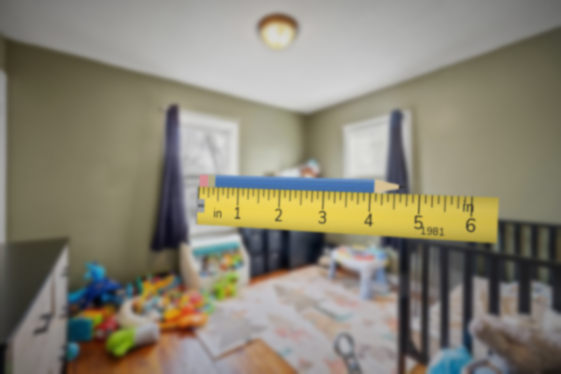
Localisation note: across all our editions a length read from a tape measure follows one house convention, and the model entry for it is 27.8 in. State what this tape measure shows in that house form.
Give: 4.75 in
